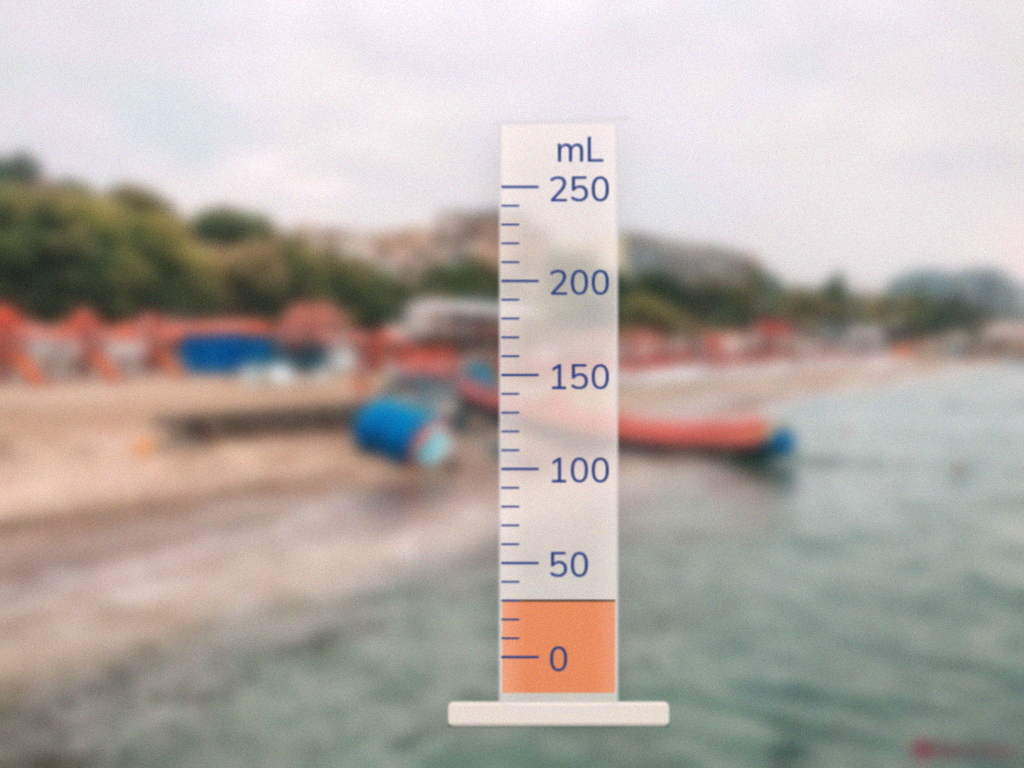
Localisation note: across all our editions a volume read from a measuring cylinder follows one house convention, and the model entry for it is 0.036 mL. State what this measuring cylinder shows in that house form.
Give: 30 mL
